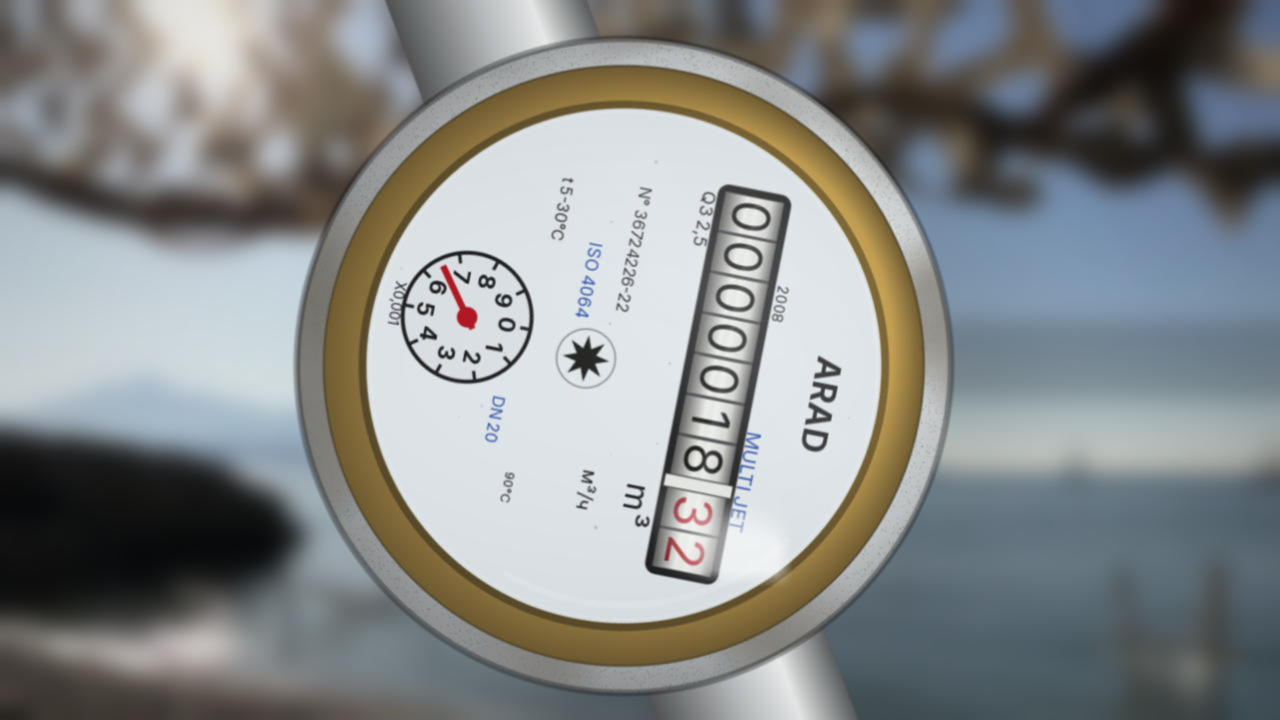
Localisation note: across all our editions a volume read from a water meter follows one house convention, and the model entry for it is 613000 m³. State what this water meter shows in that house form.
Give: 18.326 m³
